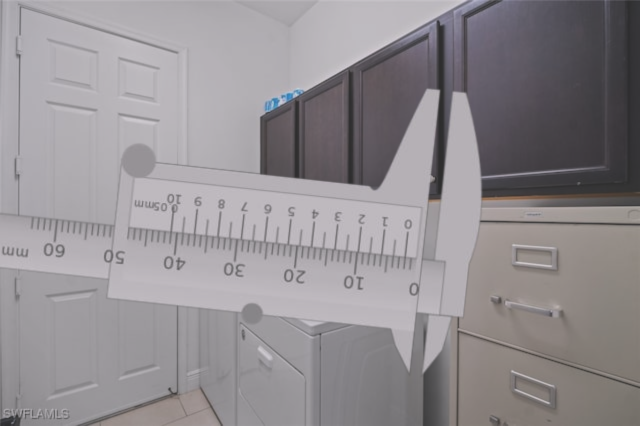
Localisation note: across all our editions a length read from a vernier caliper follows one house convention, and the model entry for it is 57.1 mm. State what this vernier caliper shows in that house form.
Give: 2.0 mm
